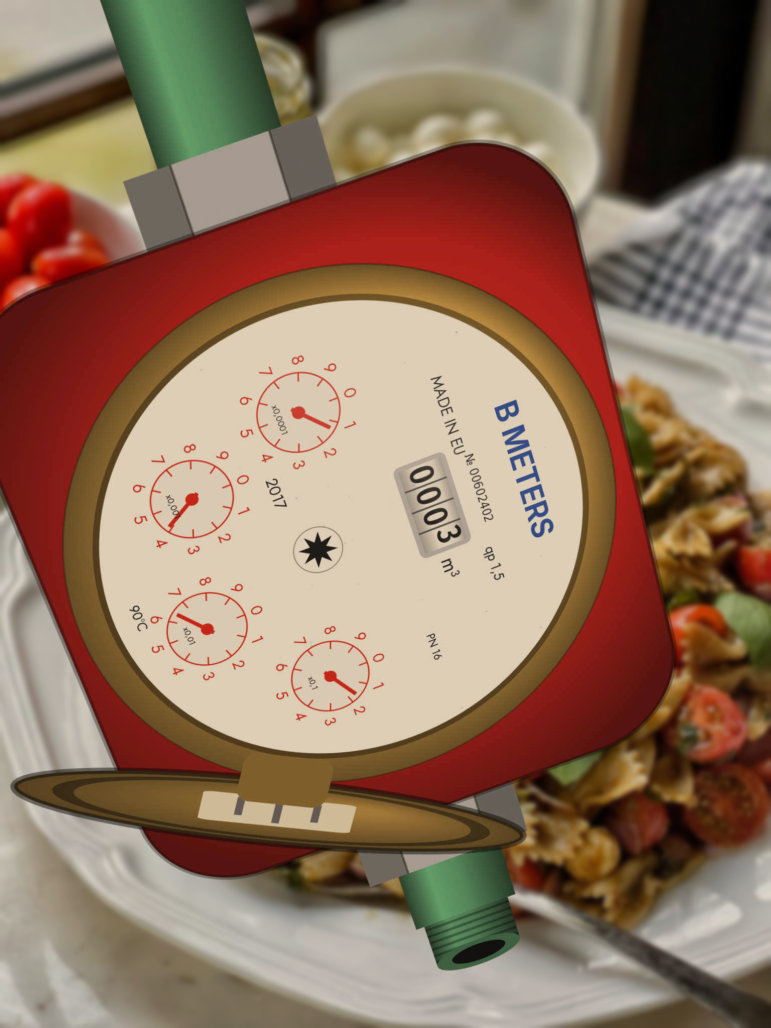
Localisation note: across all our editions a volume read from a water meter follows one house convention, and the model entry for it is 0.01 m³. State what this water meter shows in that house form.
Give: 3.1641 m³
